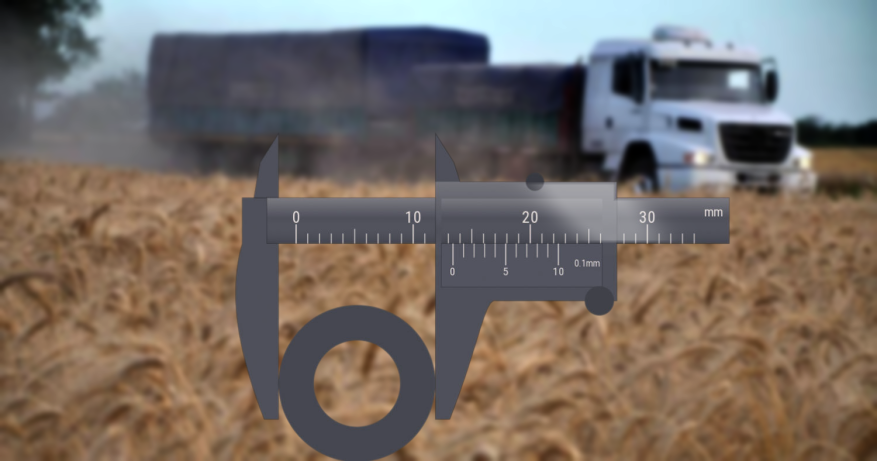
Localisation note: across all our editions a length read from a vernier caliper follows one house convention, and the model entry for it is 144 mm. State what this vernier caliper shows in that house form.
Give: 13.4 mm
